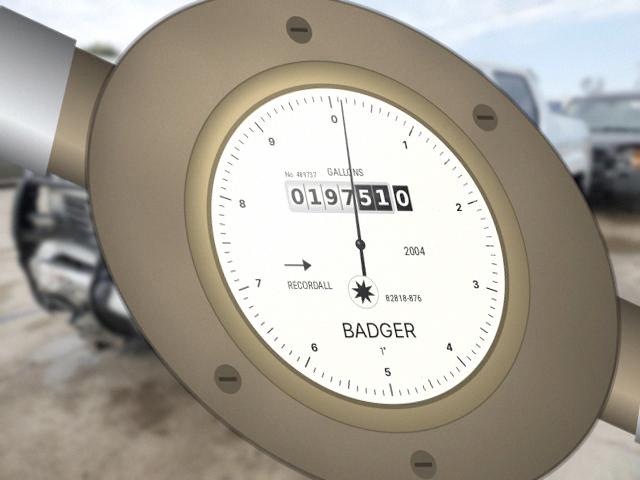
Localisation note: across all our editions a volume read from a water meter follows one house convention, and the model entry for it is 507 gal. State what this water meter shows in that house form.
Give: 197510.1 gal
